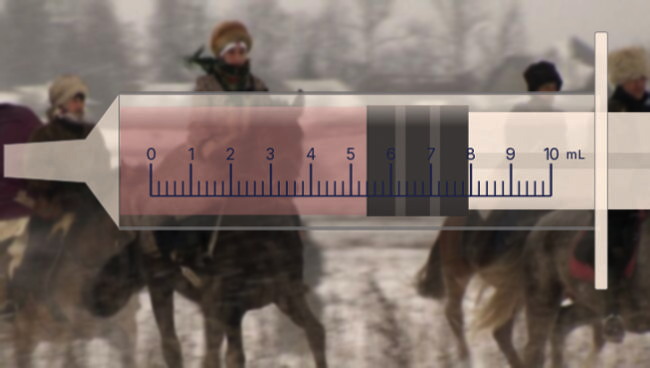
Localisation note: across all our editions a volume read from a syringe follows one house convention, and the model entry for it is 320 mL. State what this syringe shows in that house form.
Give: 5.4 mL
